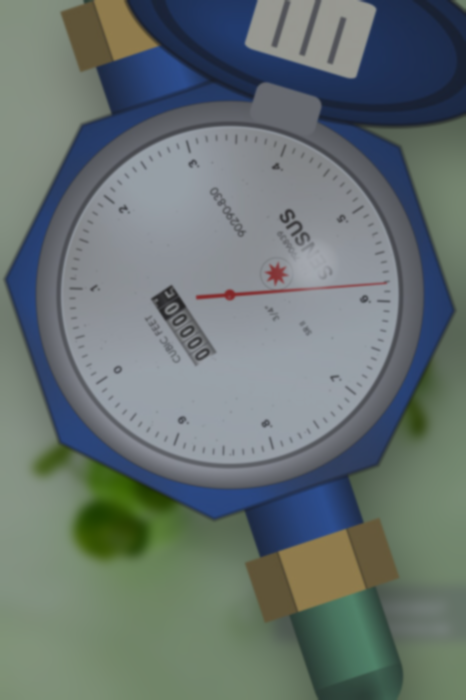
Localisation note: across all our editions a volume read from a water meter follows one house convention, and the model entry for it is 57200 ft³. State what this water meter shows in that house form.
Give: 4.58 ft³
